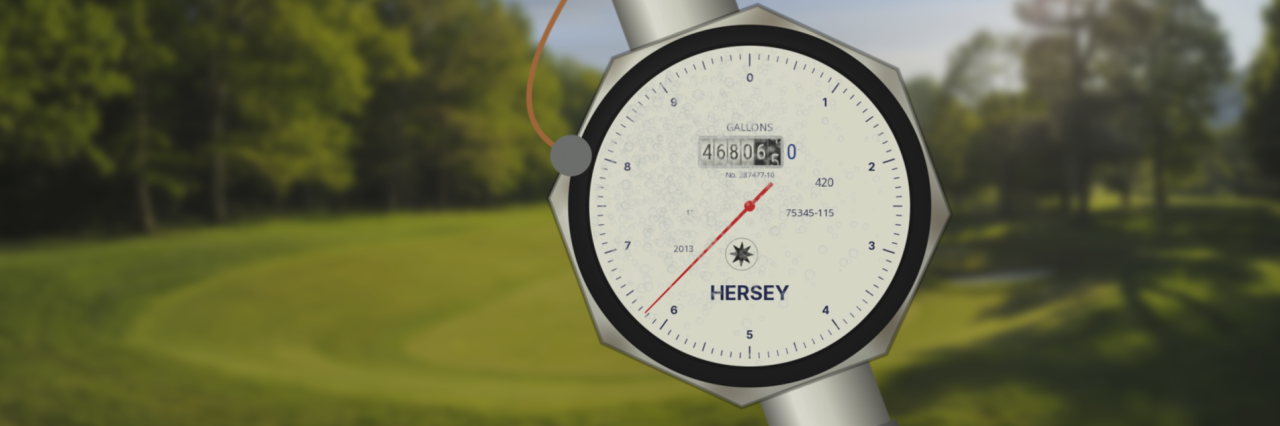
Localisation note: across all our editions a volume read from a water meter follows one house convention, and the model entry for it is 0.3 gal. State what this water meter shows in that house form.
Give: 4680646.2 gal
